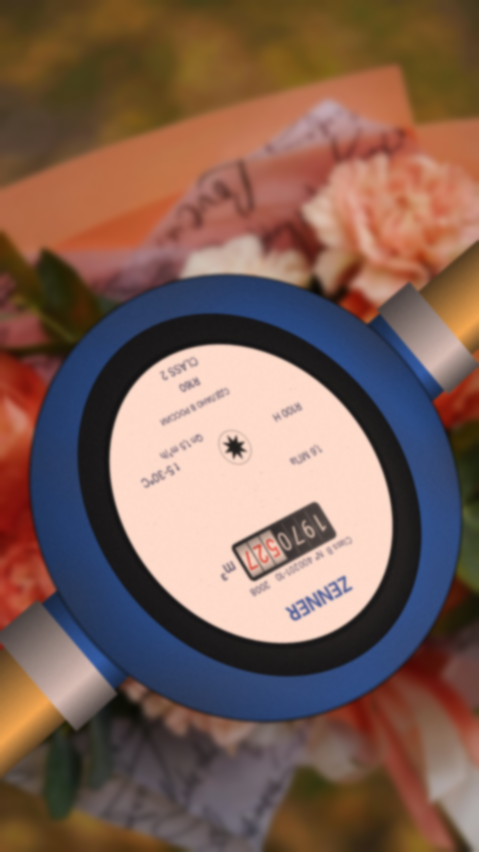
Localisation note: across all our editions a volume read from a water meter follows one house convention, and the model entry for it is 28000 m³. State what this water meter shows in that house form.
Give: 1970.527 m³
